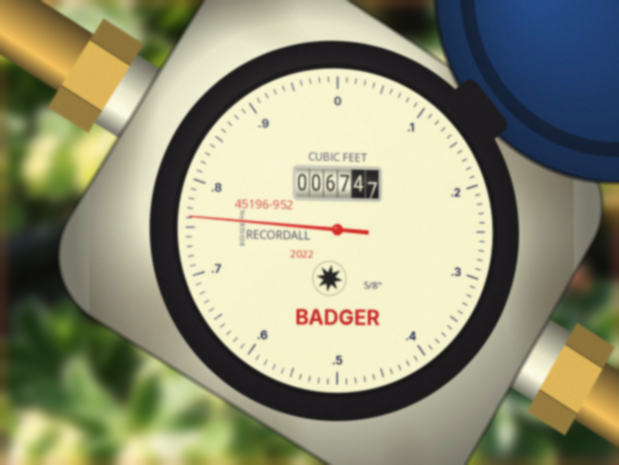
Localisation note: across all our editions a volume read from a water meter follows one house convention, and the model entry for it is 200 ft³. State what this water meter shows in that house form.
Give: 6746.76 ft³
